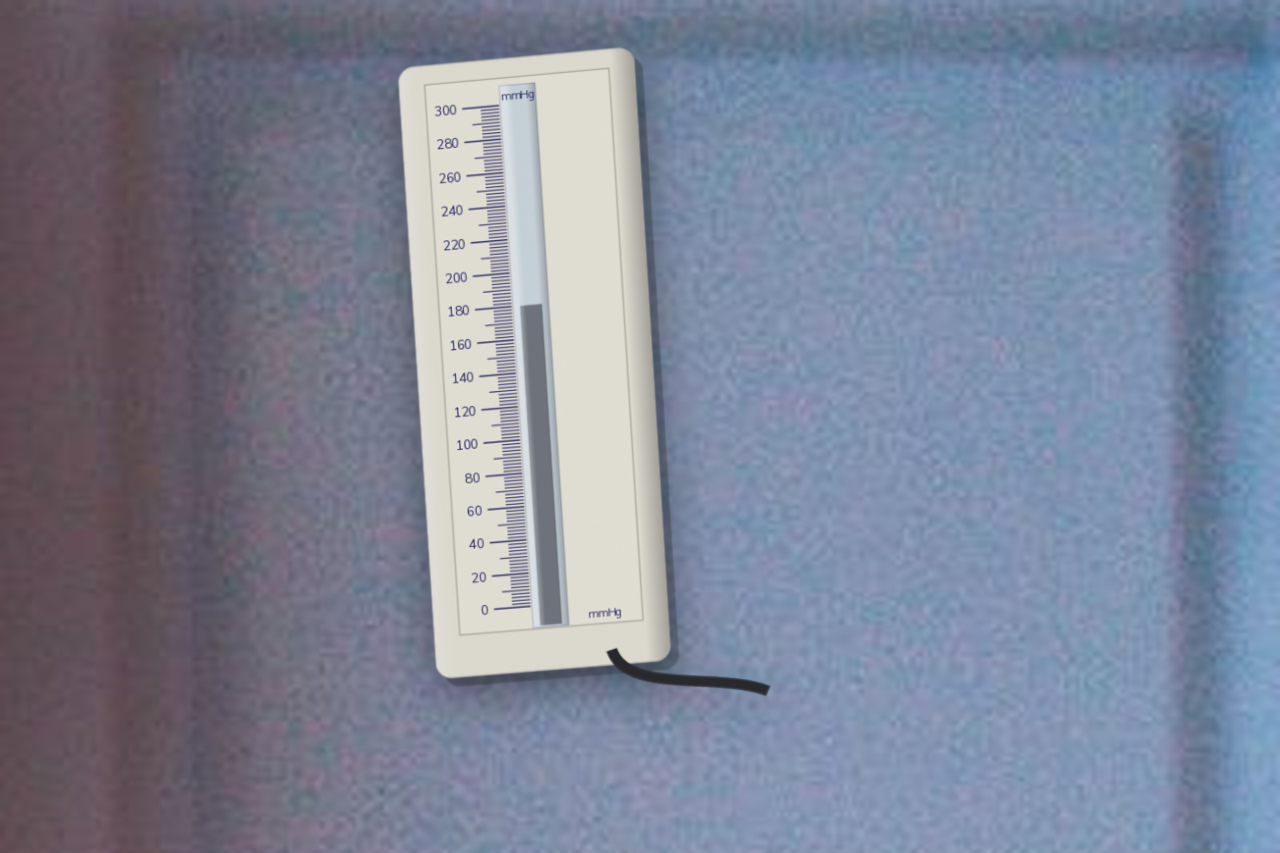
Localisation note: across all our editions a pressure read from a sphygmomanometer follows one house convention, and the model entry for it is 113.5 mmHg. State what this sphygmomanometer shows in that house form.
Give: 180 mmHg
